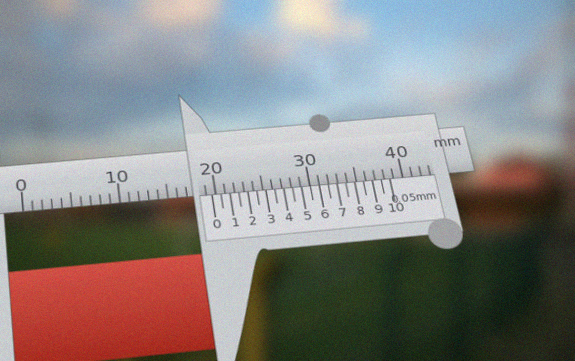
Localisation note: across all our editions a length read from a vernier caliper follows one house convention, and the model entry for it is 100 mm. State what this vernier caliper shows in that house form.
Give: 19.6 mm
